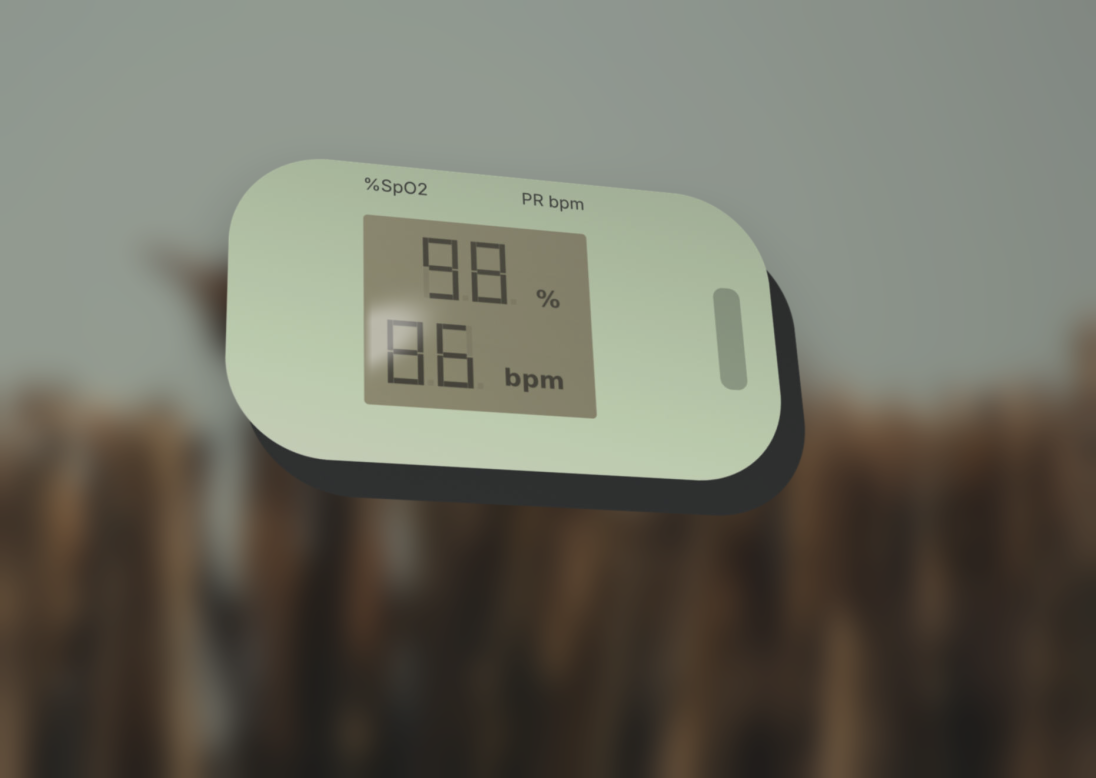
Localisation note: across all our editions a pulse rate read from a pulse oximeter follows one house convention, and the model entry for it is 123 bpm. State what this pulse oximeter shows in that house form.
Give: 86 bpm
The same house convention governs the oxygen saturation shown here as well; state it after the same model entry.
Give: 98 %
